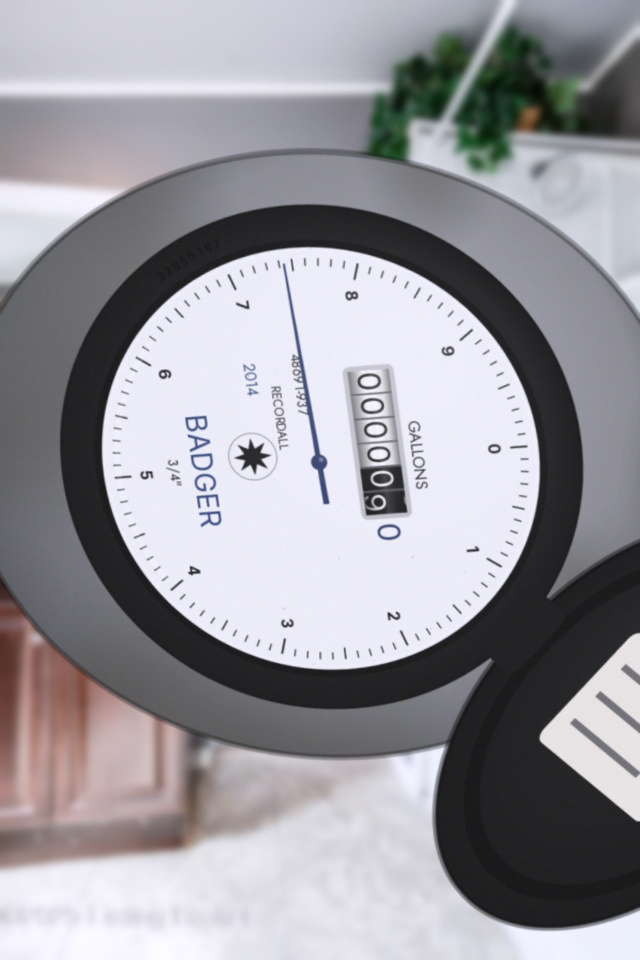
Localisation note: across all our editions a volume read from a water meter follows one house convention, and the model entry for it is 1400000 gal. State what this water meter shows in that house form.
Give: 87.4 gal
